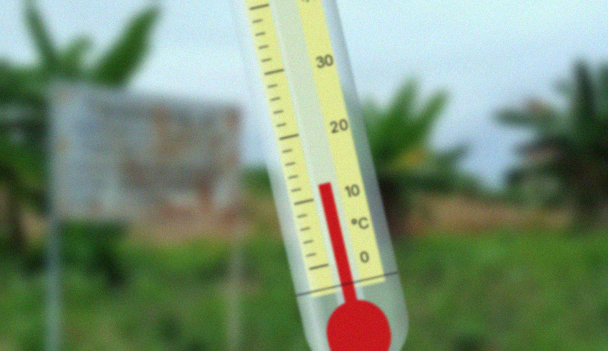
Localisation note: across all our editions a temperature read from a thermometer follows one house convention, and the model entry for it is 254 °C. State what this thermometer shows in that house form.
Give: 12 °C
